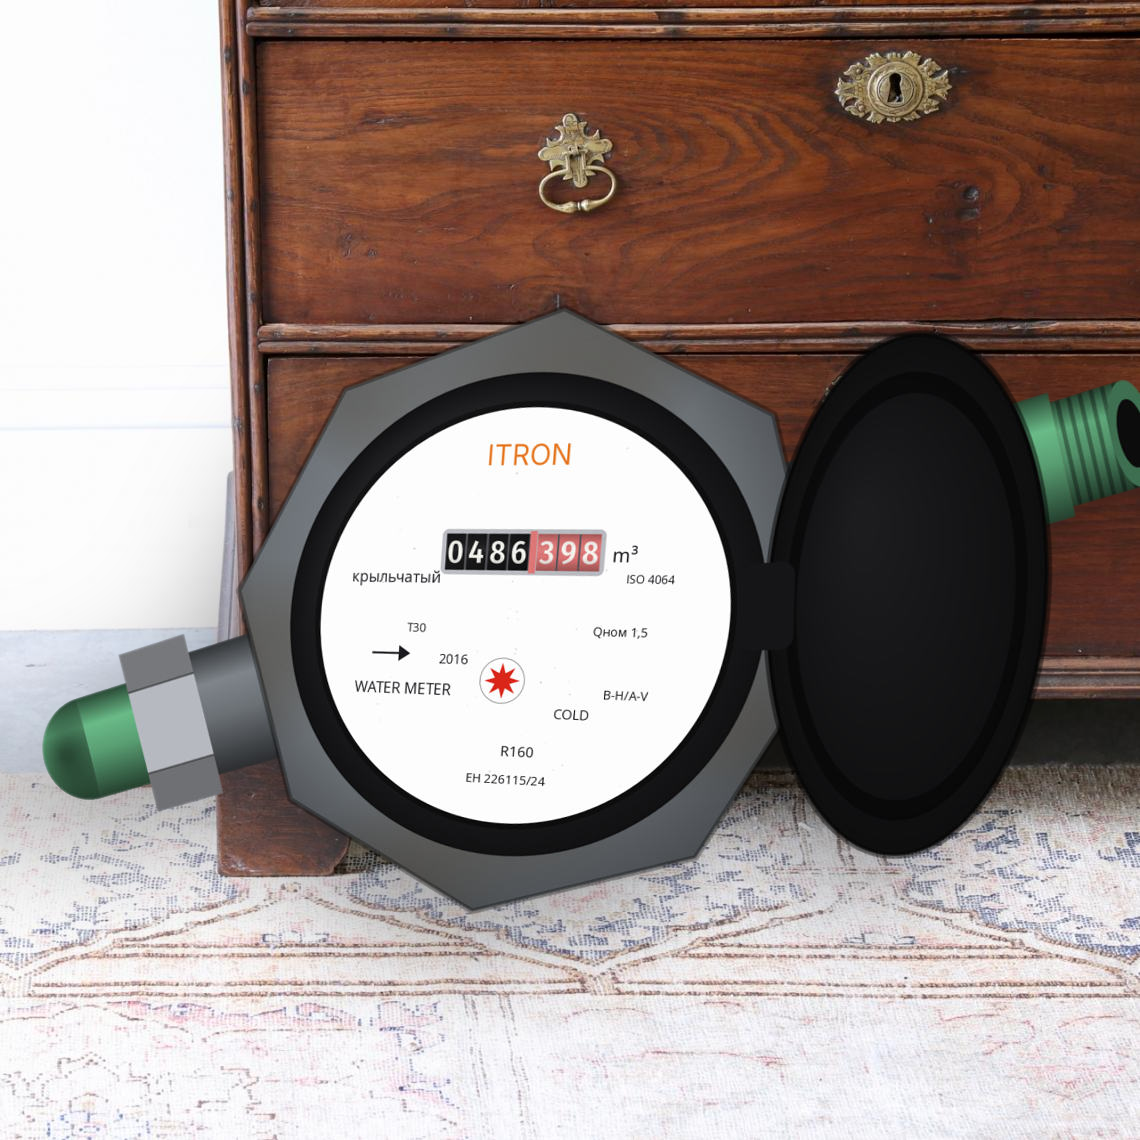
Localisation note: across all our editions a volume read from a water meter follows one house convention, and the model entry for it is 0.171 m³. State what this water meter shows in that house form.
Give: 486.398 m³
